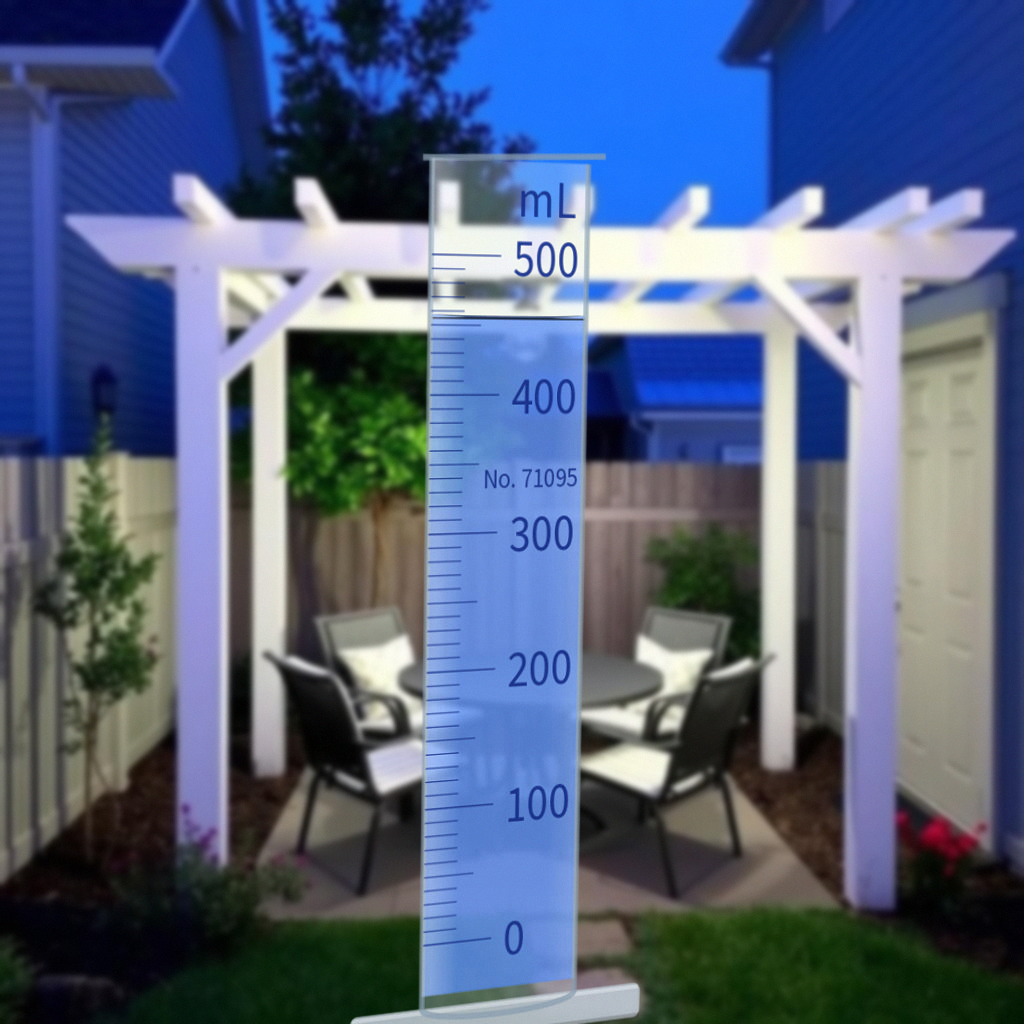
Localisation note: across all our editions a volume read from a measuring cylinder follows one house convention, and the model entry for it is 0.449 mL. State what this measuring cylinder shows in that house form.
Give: 455 mL
